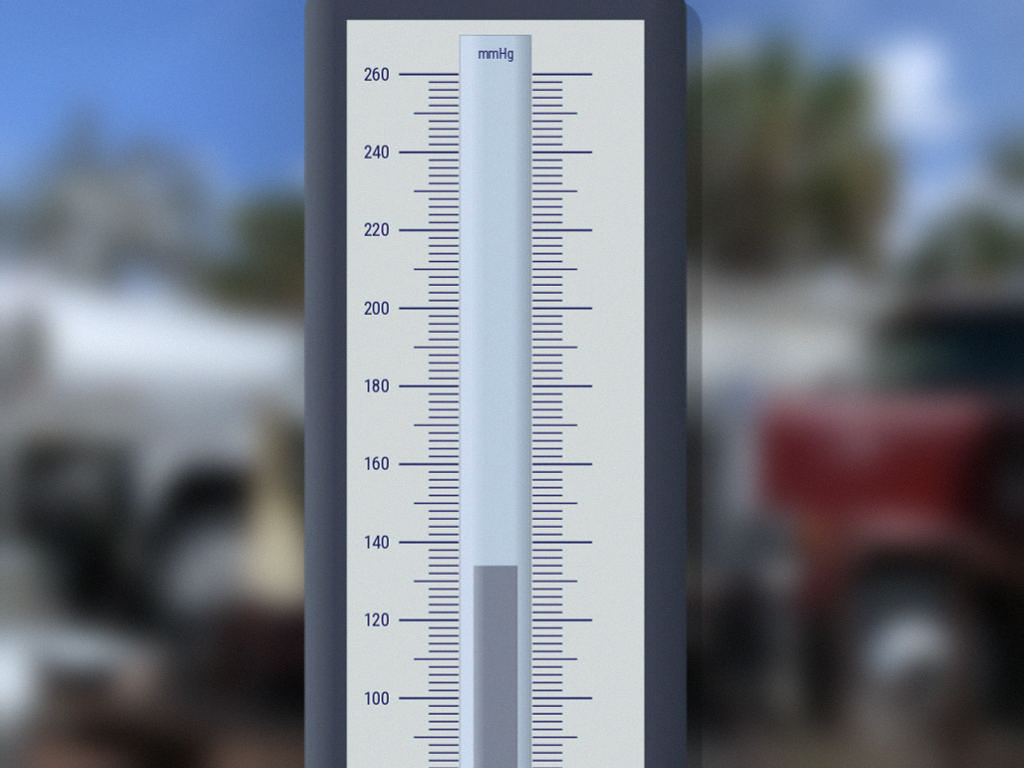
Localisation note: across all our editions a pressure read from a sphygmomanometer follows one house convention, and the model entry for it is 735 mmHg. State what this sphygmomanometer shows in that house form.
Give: 134 mmHg
